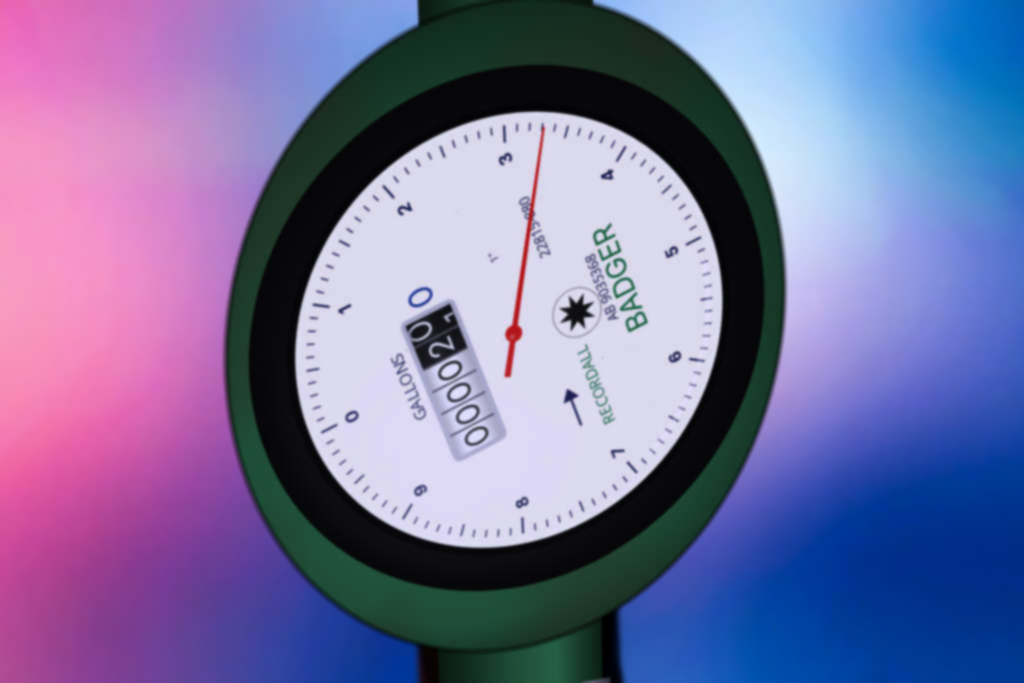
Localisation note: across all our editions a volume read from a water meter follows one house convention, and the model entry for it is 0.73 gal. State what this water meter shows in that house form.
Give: 203.3 gal
